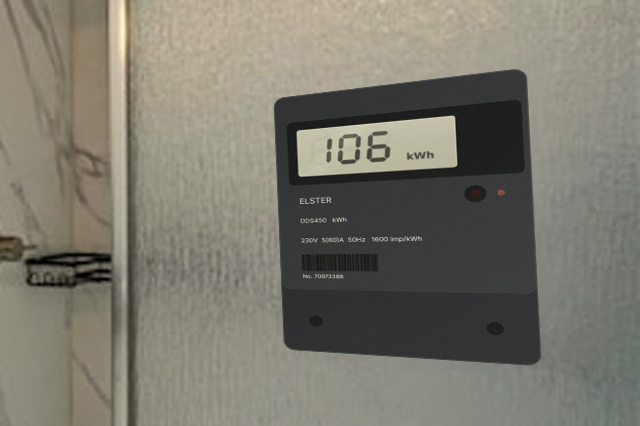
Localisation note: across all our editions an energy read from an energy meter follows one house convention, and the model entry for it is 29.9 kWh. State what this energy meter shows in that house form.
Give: 106 kWh
